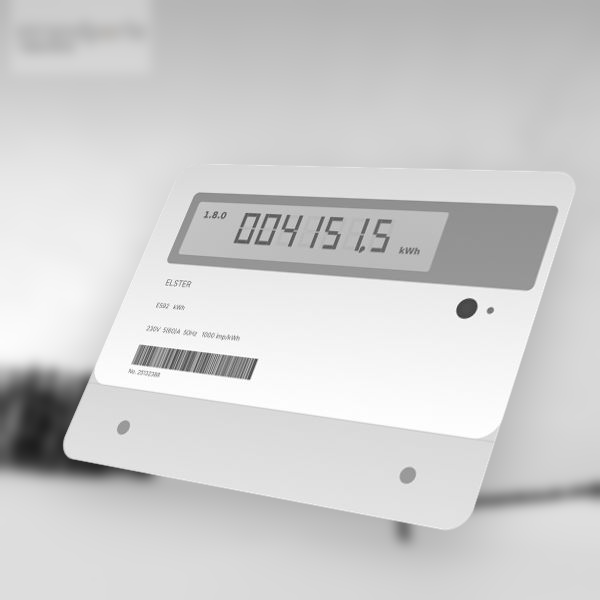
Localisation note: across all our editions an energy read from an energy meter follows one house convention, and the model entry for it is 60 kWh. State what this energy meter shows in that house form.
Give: 4151.5 kWh
